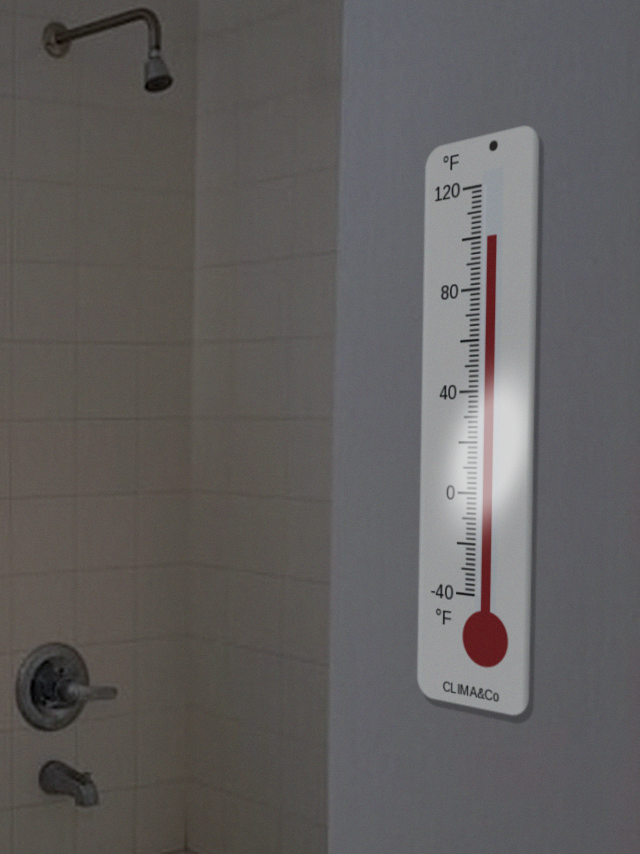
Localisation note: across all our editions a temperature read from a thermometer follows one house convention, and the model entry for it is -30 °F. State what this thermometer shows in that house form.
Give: 100 °F
